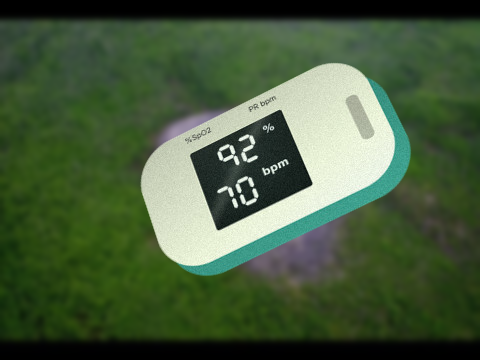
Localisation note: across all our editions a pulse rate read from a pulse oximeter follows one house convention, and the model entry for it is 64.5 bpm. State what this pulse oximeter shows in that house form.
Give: 70 bpm
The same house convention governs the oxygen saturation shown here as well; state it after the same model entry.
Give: 92 %
